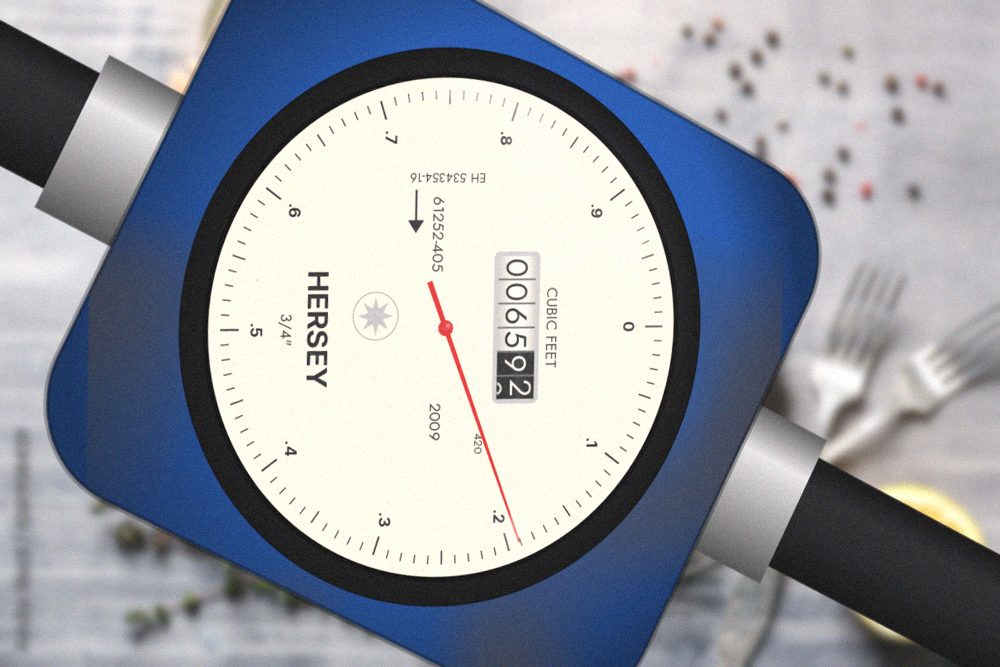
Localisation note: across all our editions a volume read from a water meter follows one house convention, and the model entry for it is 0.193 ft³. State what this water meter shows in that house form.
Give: 6592.19 ft³
